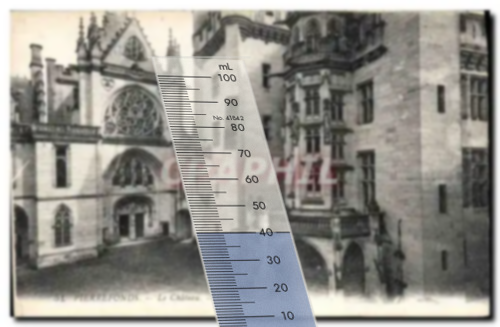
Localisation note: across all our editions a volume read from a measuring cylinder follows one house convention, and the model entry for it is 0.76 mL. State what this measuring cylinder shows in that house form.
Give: 40 mL
